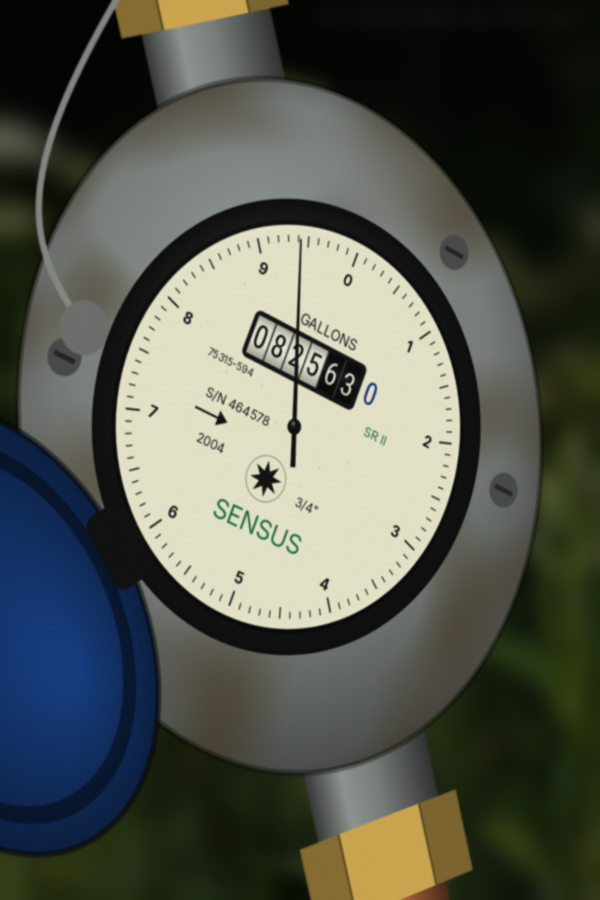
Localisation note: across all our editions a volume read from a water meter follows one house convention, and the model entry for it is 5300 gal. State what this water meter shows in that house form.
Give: 825629.4 gal
